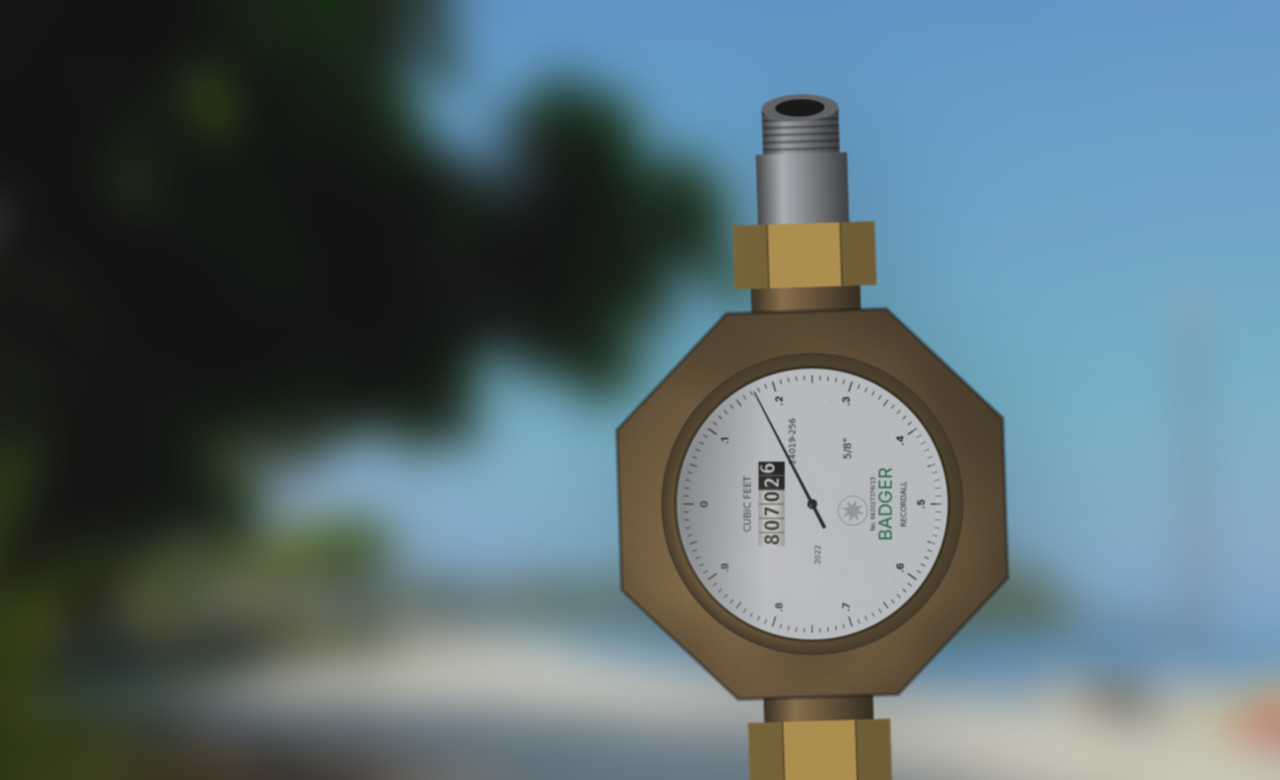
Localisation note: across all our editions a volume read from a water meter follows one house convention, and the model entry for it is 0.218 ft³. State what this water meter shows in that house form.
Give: 807026.17 ft³
